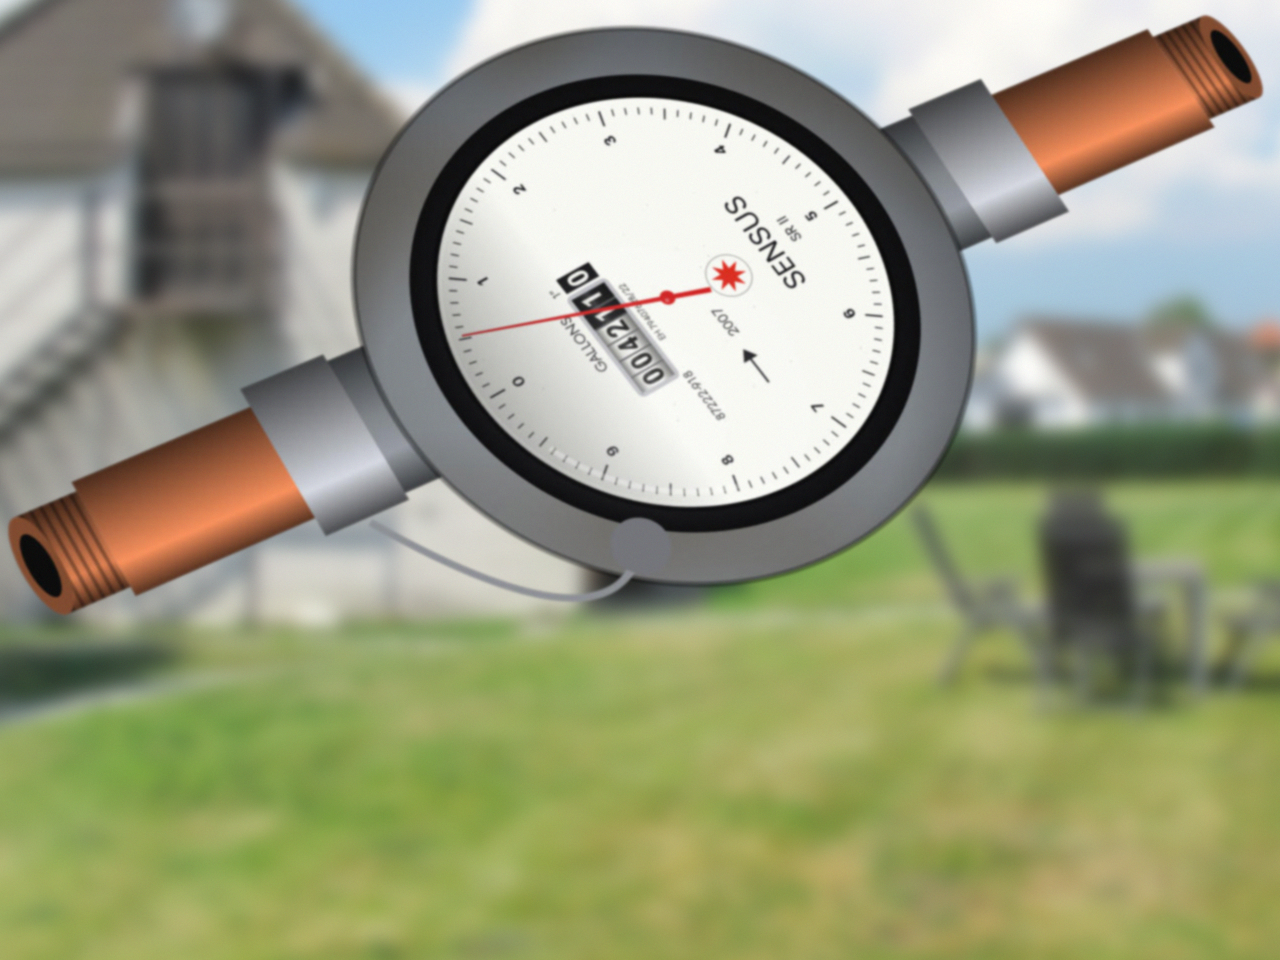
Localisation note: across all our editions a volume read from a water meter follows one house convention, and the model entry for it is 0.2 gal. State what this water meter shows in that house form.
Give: 42110.5 gal
